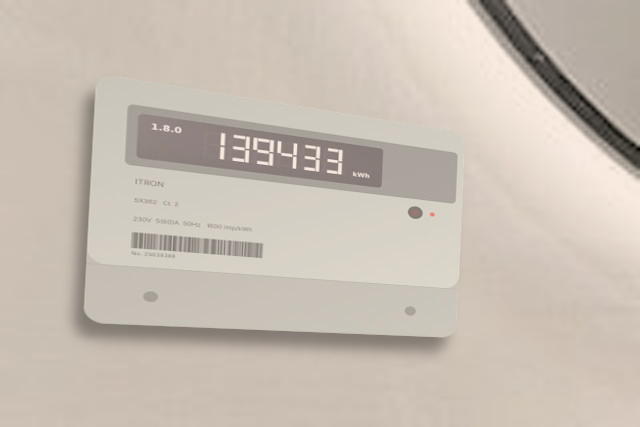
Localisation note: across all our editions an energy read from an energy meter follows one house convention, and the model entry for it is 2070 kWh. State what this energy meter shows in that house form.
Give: 139433 kWh
